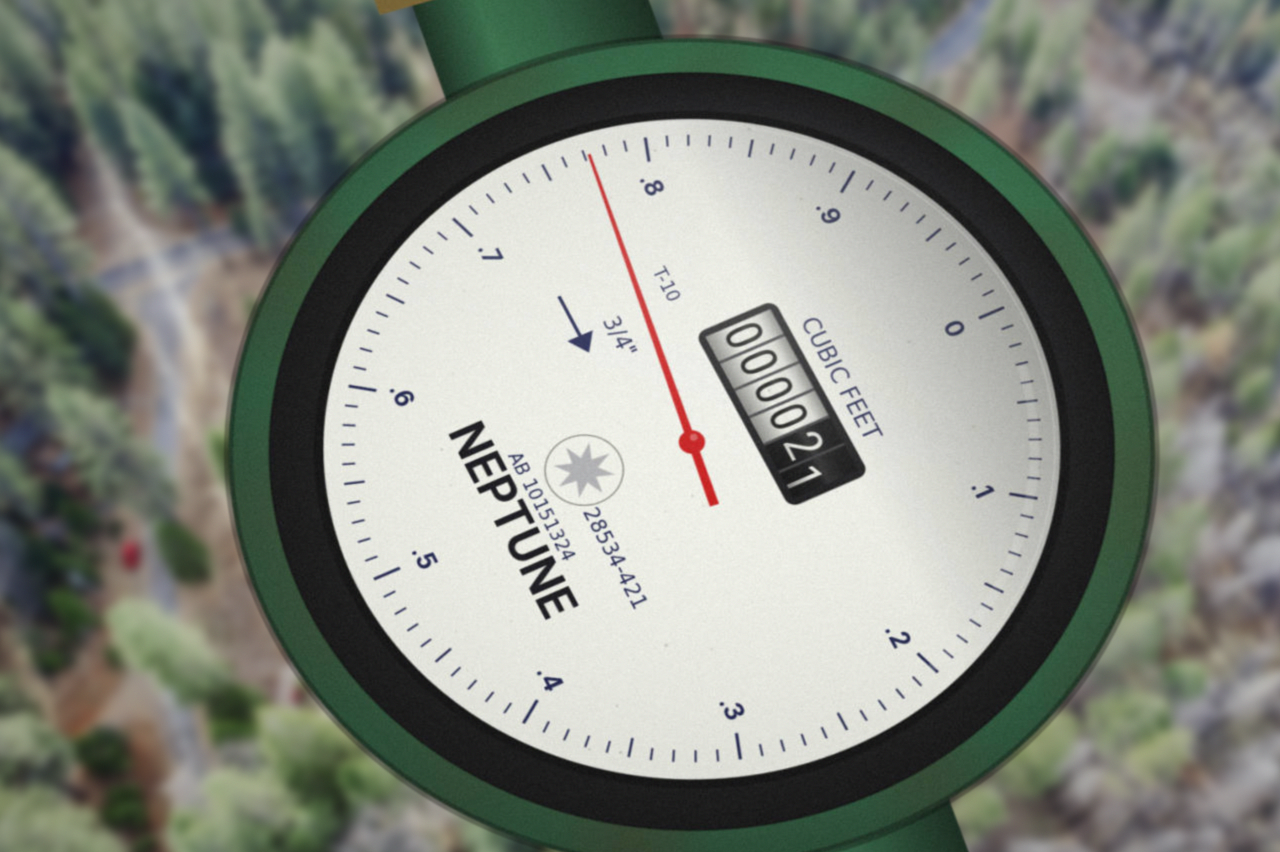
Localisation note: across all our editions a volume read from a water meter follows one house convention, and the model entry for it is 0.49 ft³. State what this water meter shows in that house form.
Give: 20.77 ft³
